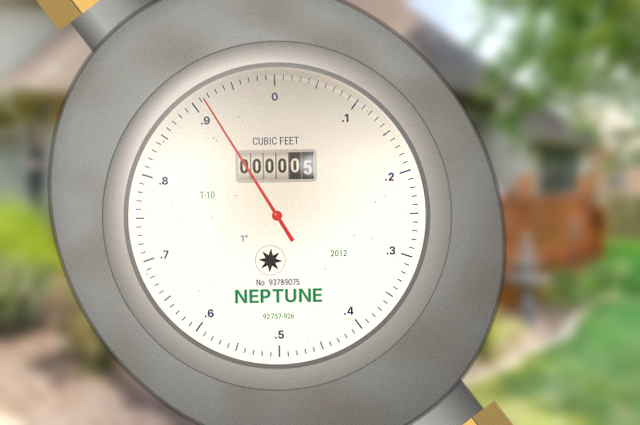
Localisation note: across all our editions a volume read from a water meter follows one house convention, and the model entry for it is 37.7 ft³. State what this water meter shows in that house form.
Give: 4.91 ft³
